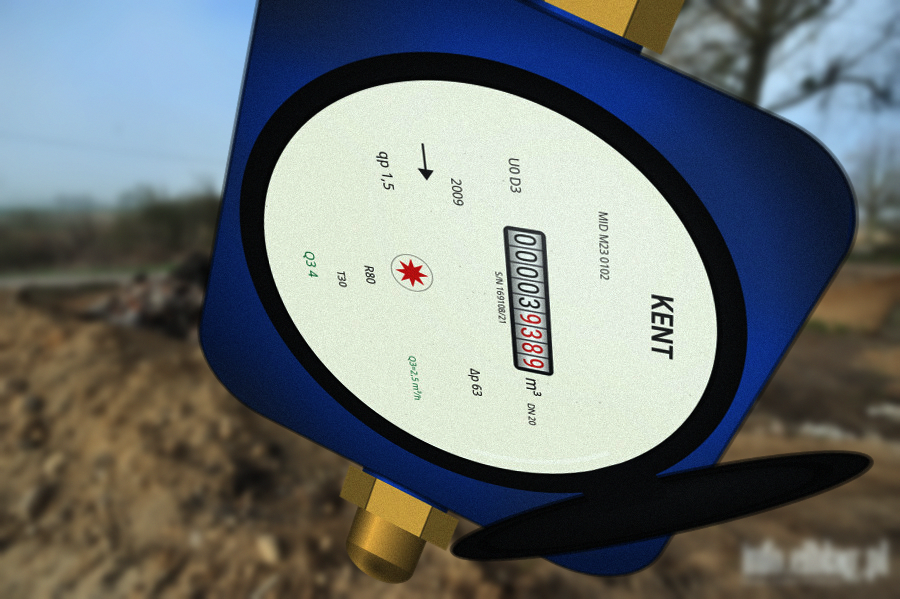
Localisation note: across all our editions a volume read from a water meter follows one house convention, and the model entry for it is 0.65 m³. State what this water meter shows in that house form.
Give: 3.9389 m³
